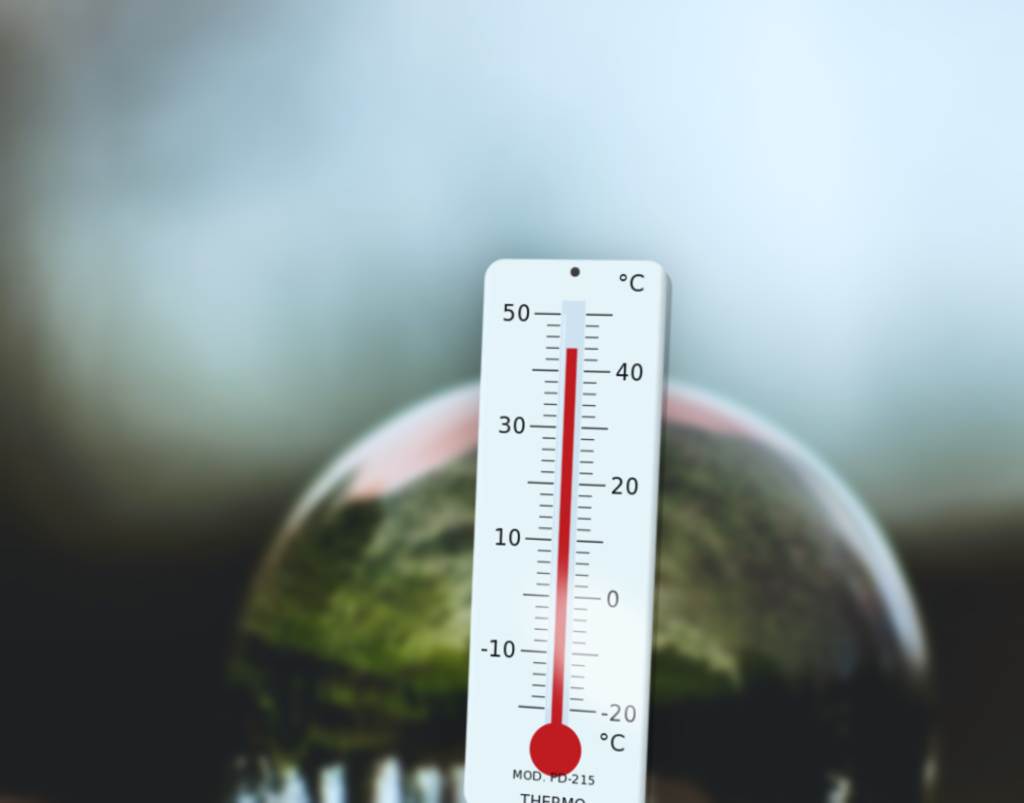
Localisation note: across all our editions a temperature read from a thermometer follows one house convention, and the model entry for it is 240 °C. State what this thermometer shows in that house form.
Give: 44 °C
